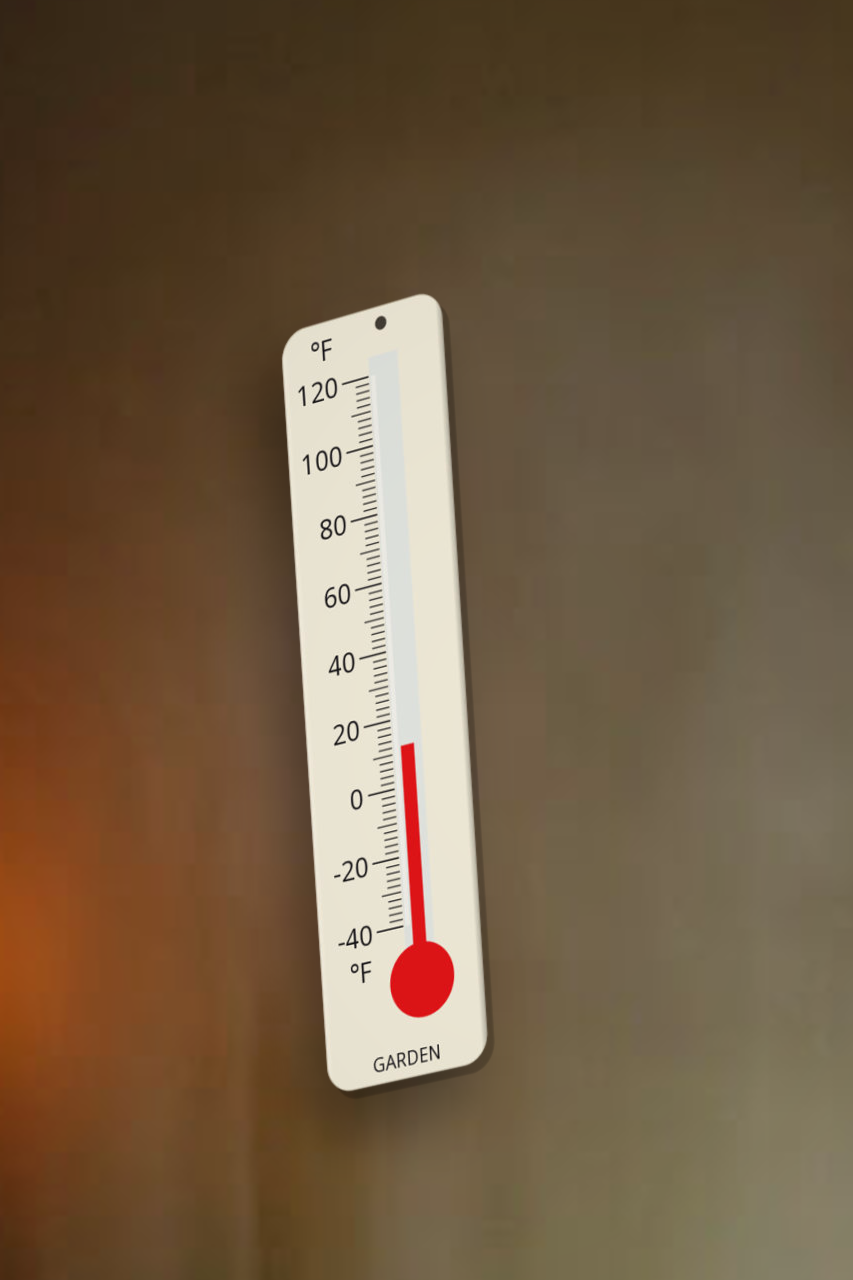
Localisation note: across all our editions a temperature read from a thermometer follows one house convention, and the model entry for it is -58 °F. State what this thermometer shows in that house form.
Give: 12 °F
